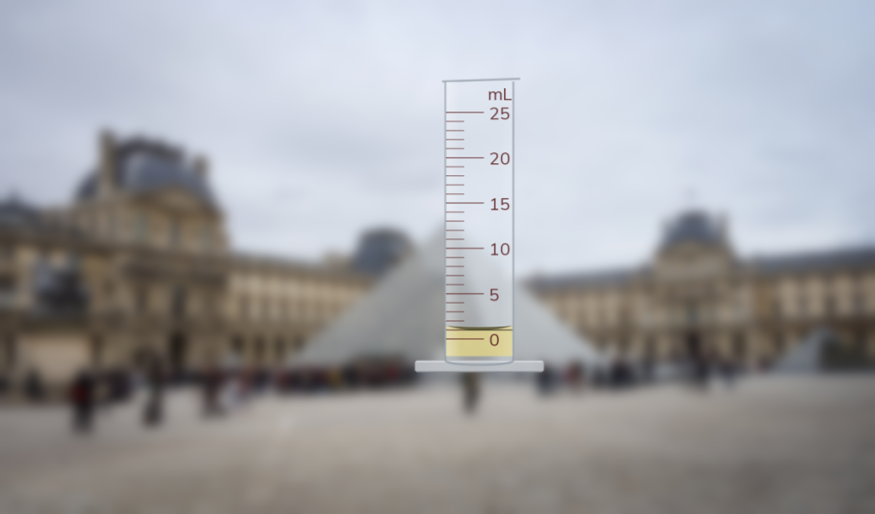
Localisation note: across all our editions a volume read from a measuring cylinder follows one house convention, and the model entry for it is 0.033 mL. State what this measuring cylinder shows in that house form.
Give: 1 mL
